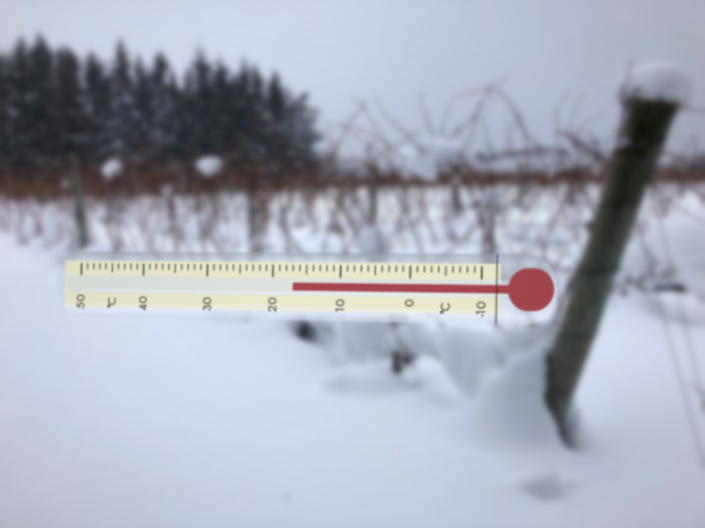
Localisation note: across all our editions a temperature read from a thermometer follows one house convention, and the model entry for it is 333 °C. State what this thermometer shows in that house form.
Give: 17 °C
